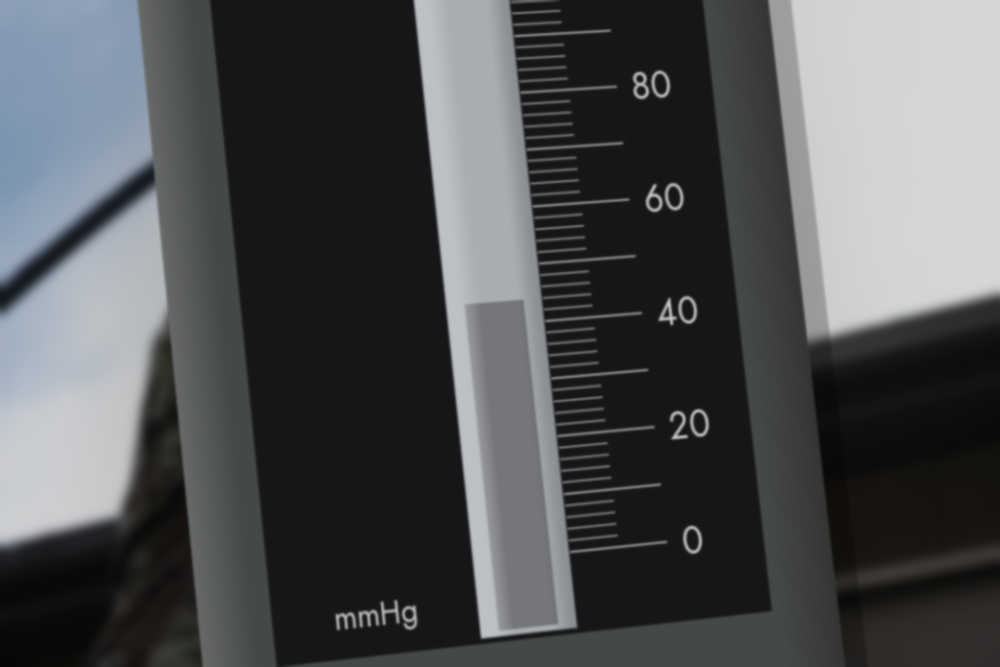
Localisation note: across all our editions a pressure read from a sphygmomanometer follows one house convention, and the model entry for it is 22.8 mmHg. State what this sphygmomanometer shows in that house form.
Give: 44 mmHg
